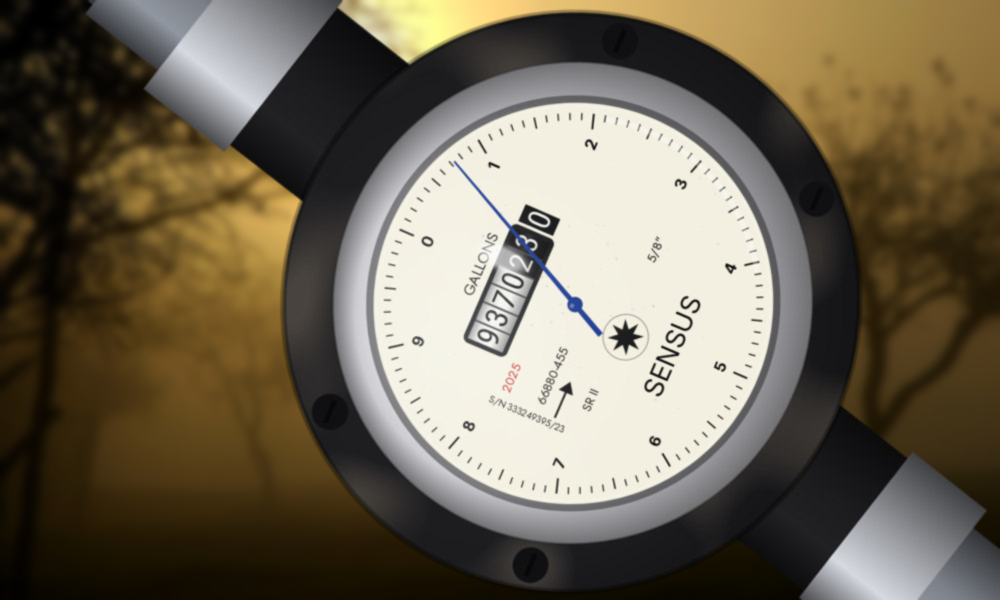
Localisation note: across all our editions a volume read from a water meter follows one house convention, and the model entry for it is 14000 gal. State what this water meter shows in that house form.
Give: 9370230.7 gal
